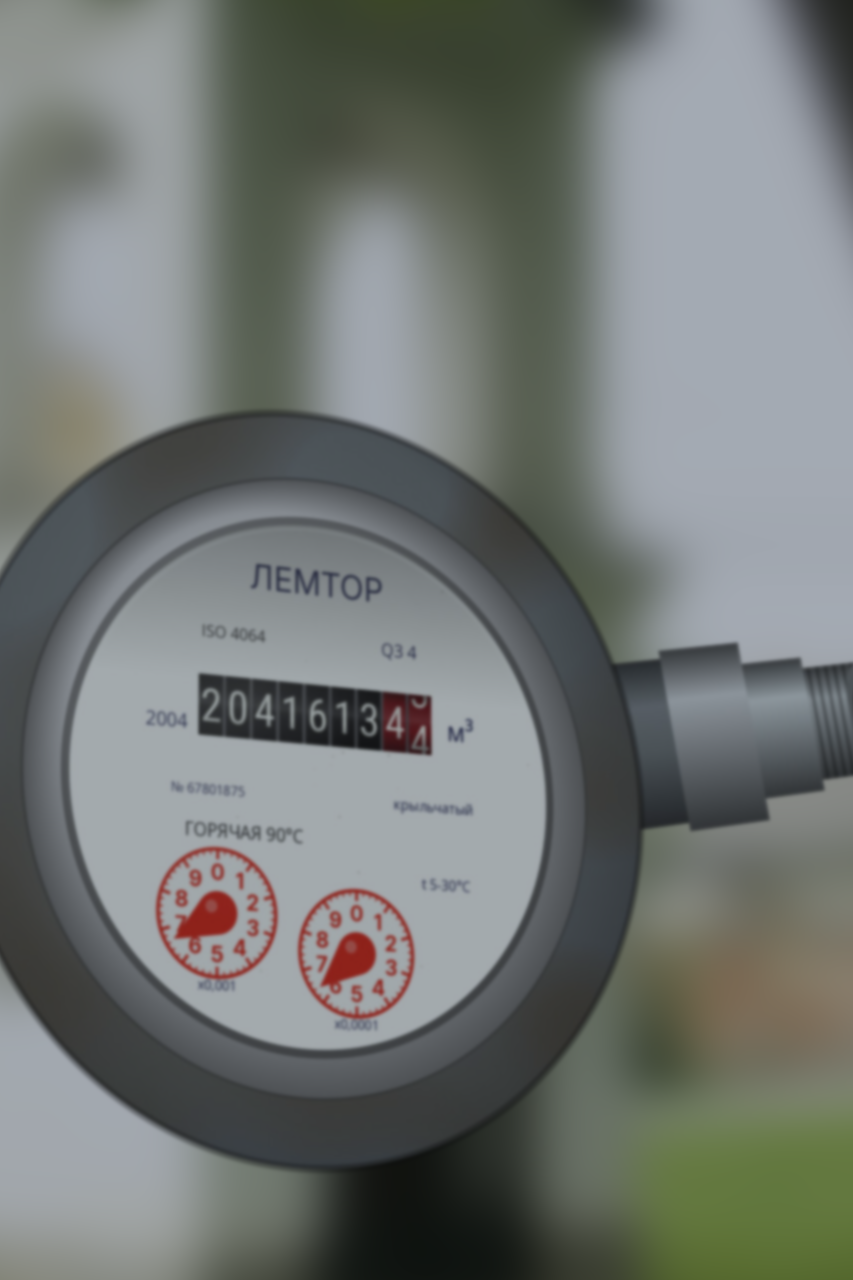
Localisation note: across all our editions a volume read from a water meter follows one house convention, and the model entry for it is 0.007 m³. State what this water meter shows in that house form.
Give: 2041613.4366 m³
